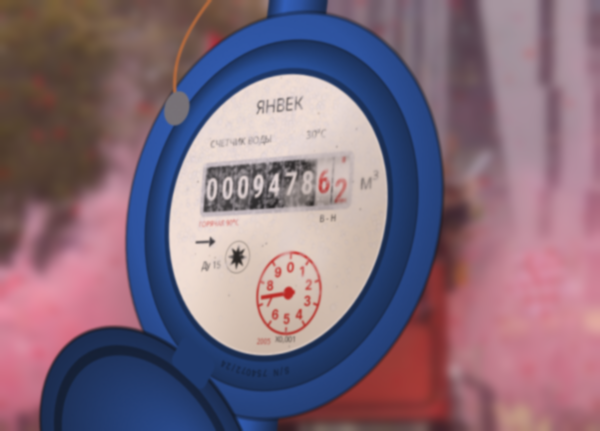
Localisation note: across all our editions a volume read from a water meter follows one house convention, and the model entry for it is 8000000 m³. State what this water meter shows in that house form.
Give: 9478.617 m³
